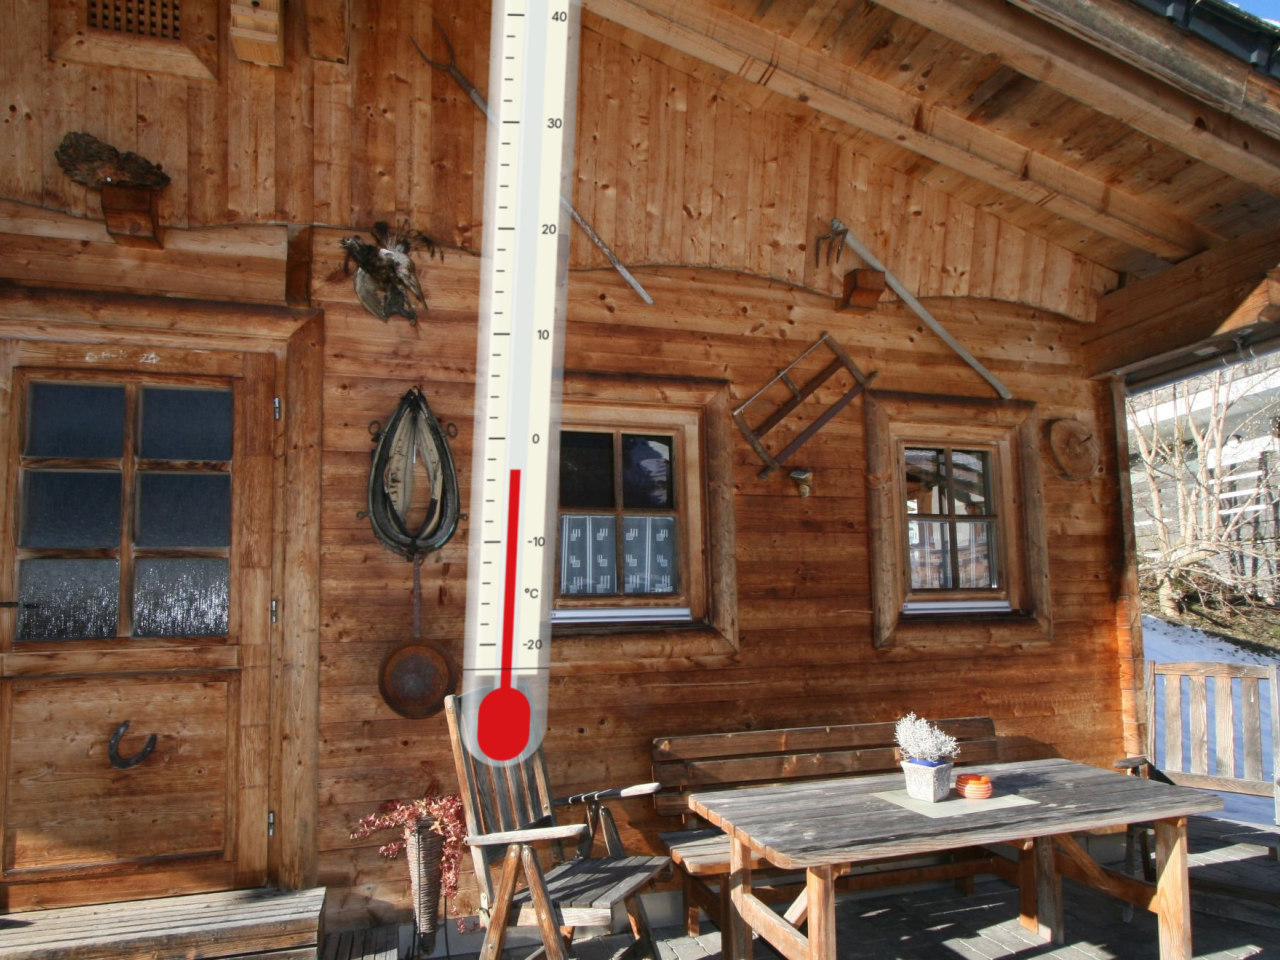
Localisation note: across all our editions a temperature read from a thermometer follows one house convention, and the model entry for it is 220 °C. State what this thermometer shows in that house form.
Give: -3 °C
